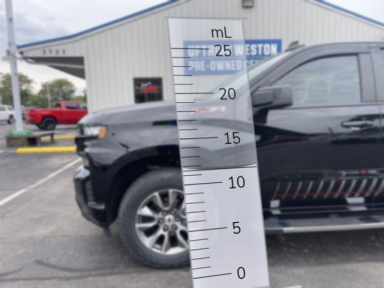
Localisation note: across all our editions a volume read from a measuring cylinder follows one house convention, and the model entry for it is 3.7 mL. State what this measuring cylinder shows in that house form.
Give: 11.5 mL
